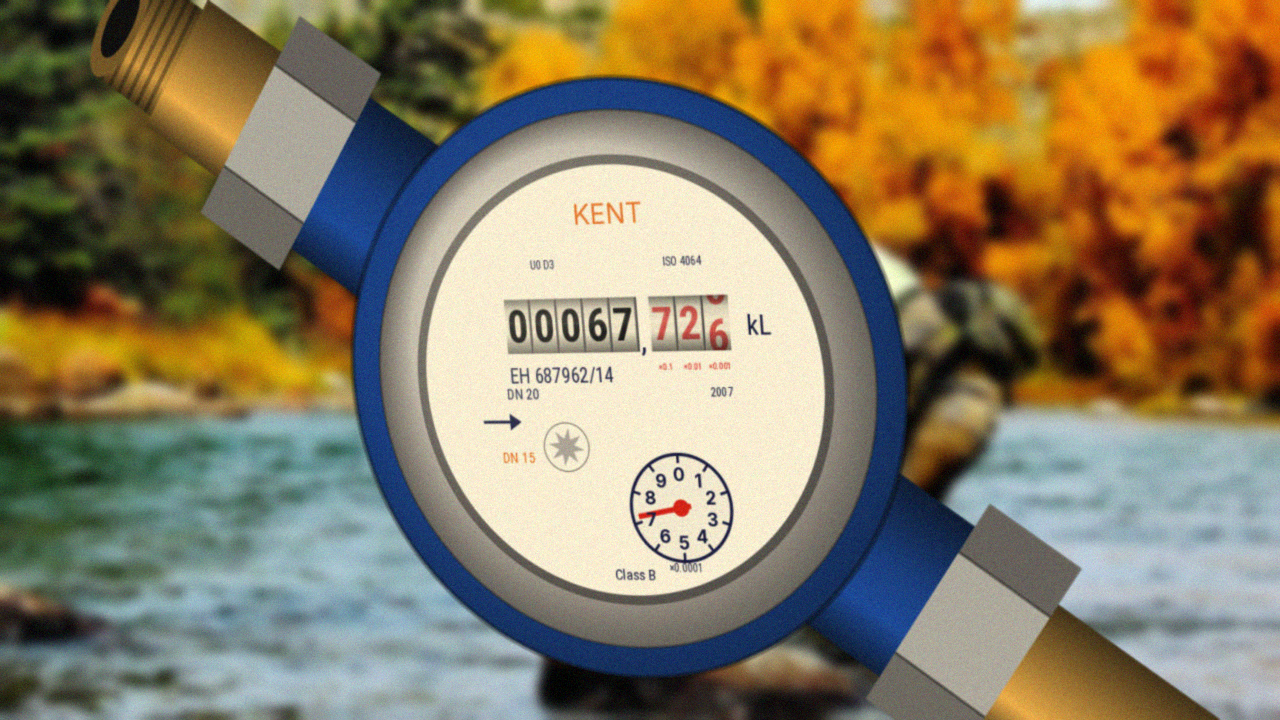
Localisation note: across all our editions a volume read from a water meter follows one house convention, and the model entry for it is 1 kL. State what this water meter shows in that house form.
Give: 67.7257 kL
